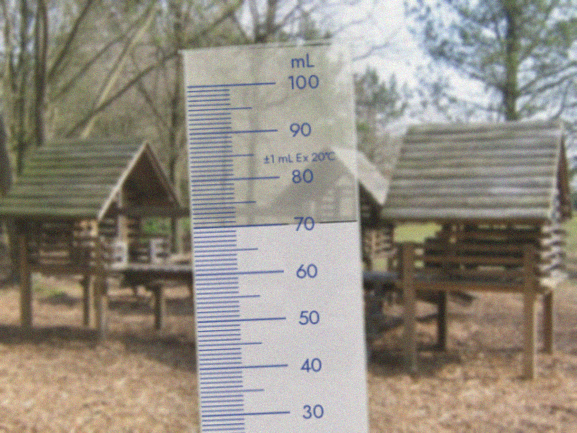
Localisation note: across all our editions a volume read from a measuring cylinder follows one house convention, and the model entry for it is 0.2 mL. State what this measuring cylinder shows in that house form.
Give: 70 mL
